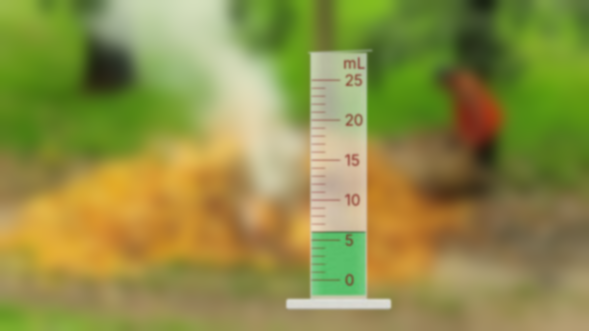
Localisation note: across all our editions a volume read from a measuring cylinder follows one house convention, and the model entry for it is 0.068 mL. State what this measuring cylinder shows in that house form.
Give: 6 mL
